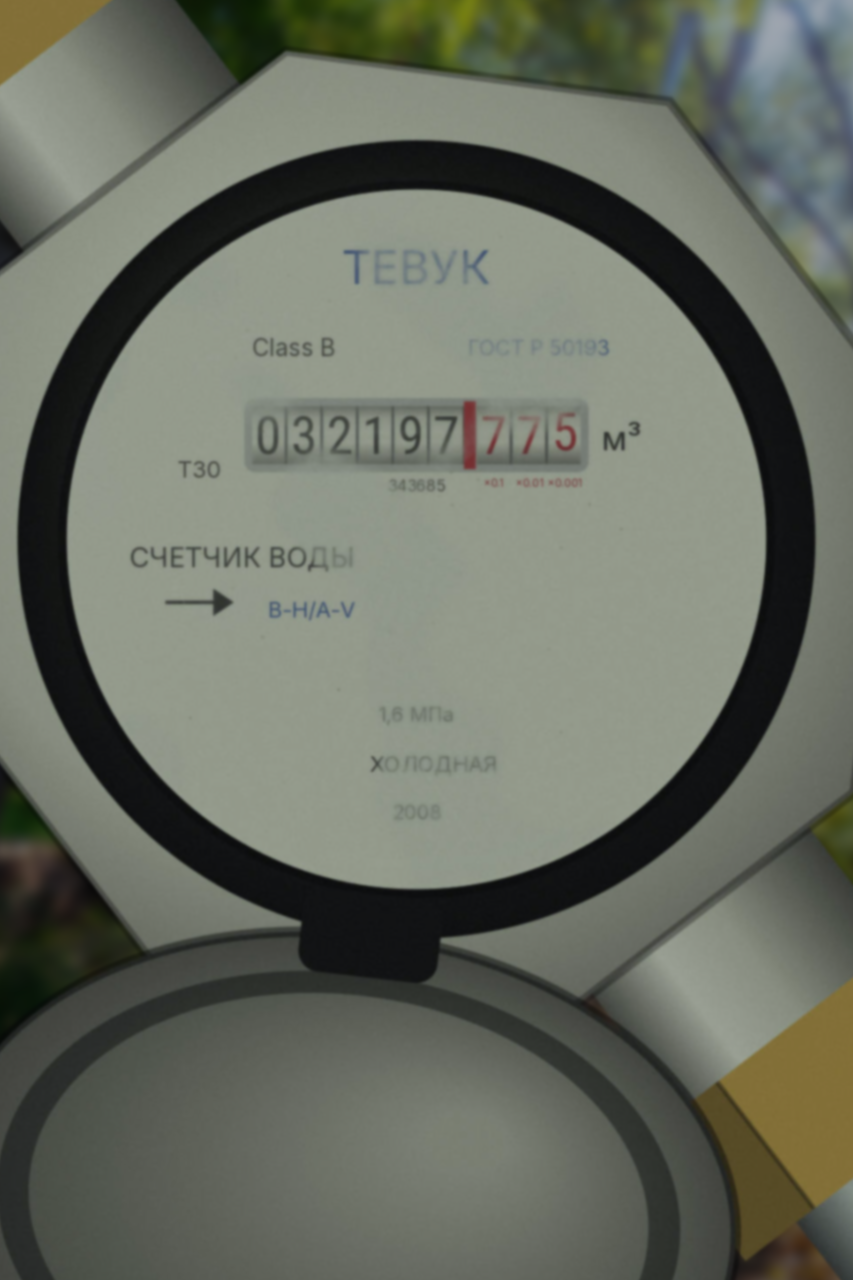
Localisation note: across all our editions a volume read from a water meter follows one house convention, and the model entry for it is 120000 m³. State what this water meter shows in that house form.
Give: 32197.775 m³
